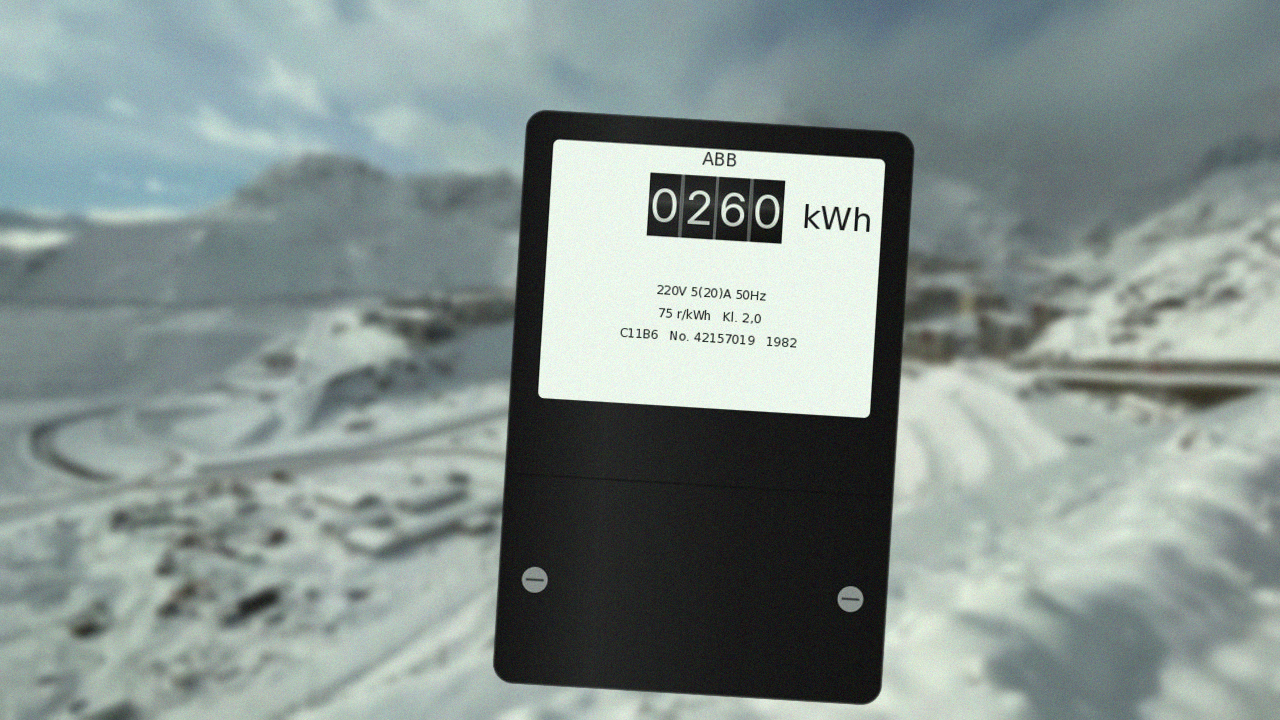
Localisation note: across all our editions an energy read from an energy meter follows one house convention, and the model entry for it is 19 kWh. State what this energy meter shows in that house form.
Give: 260 kWh
